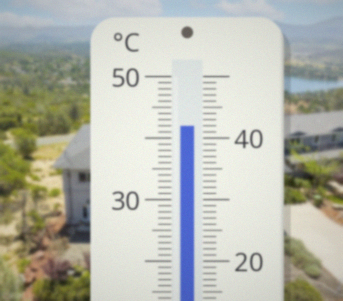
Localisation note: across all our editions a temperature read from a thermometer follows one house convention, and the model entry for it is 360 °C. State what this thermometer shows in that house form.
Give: 42 °C
